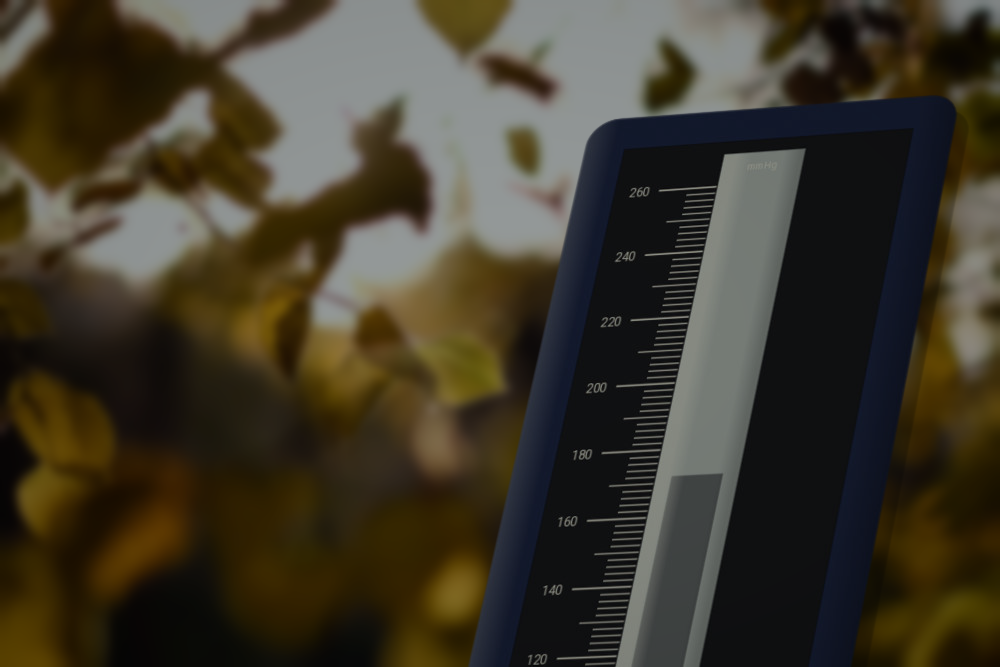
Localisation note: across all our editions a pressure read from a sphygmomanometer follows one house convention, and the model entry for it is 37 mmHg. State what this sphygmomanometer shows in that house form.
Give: 172 mmHg
